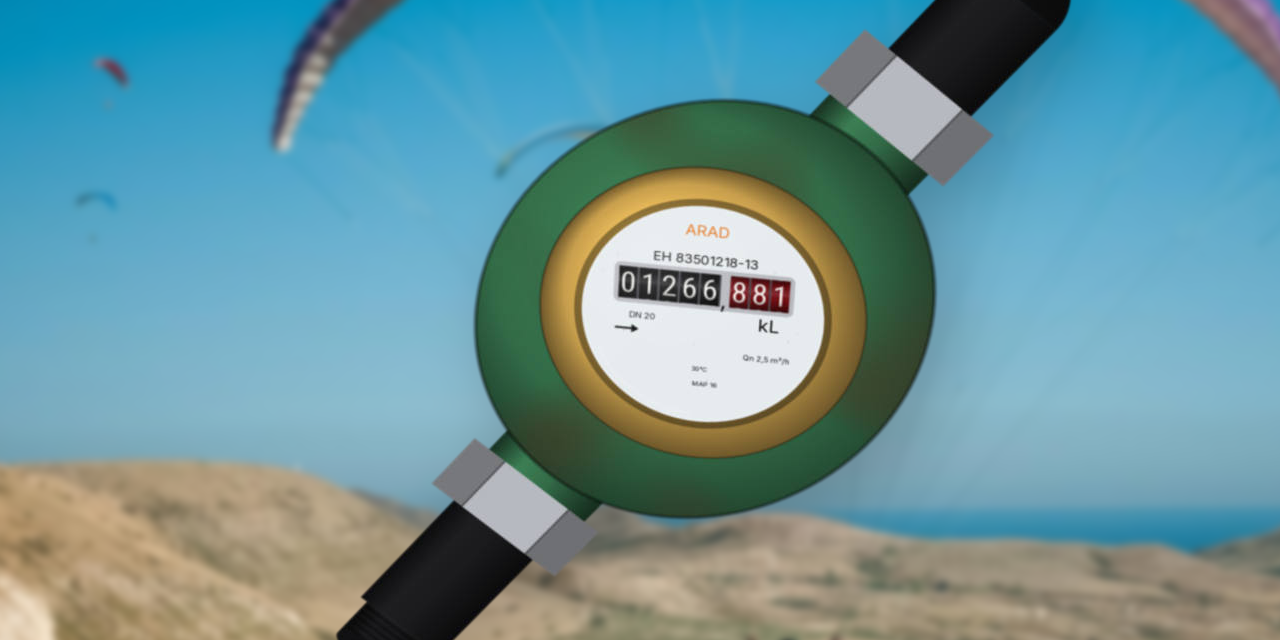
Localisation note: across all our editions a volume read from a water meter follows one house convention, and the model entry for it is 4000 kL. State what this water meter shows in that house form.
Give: 1266.881 kL
